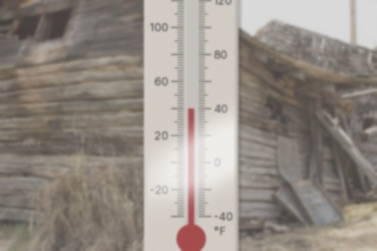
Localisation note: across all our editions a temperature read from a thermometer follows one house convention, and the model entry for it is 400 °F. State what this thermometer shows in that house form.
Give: 40 °F
